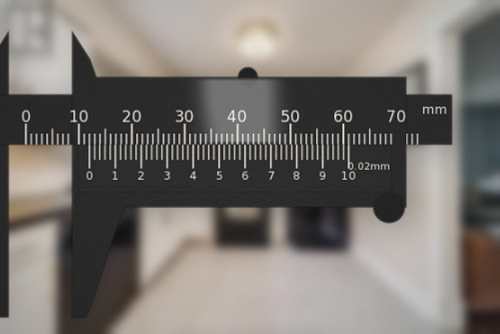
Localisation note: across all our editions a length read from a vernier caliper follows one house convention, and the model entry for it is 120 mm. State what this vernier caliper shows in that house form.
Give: 12.0 mm
